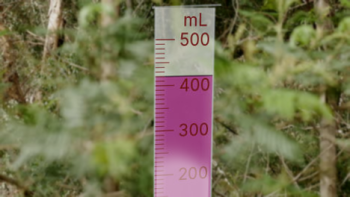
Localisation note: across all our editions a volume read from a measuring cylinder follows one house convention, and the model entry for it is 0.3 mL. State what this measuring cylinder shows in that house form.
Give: 420 mL
